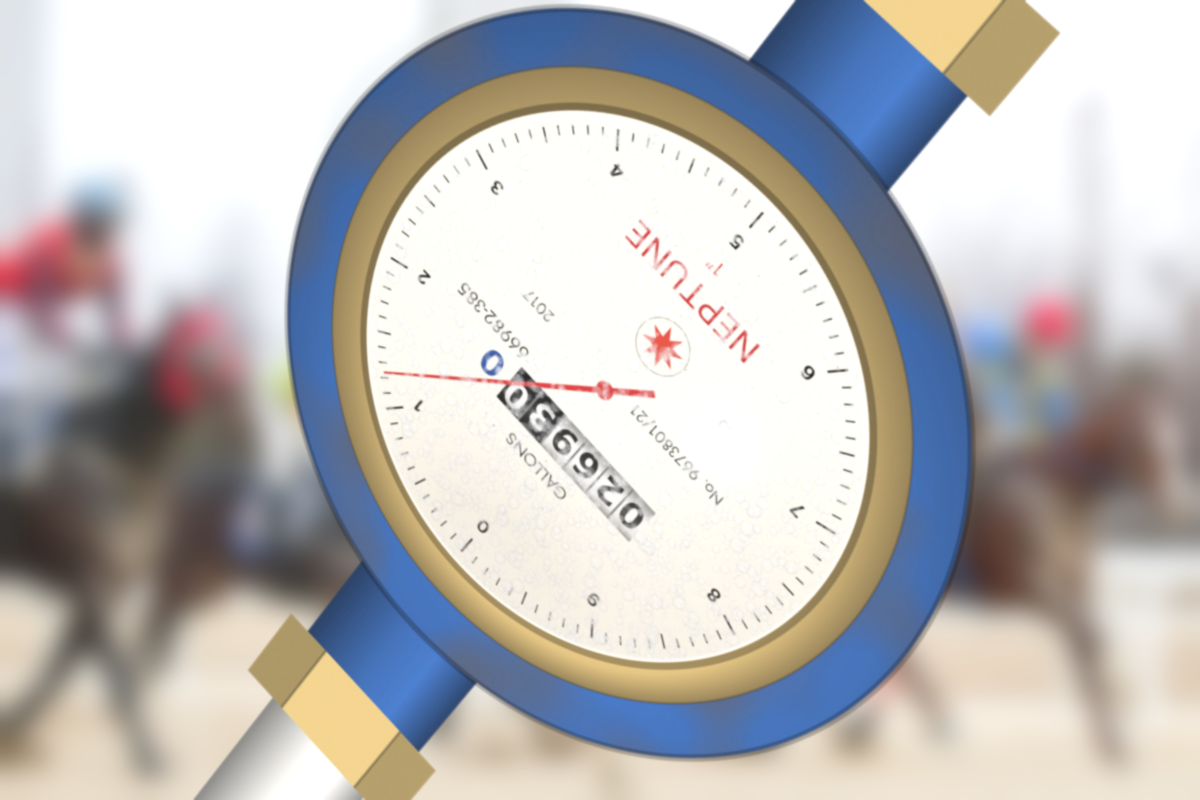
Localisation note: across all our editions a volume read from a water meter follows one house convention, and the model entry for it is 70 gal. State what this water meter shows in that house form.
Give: 269301.2 gal
